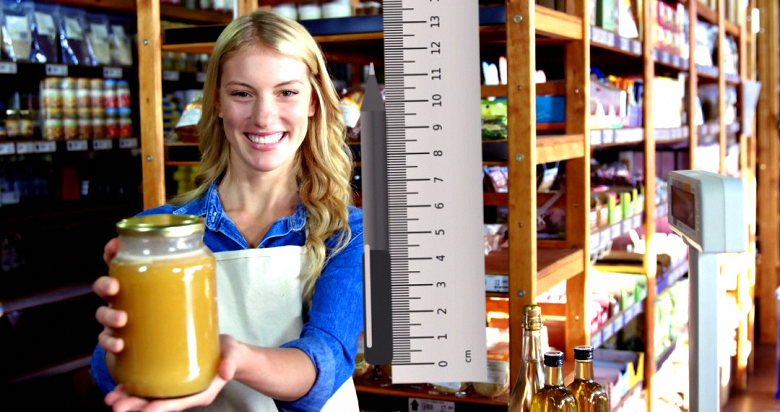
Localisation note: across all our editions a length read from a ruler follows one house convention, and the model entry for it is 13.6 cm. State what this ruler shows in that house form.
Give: 11.5 cm
